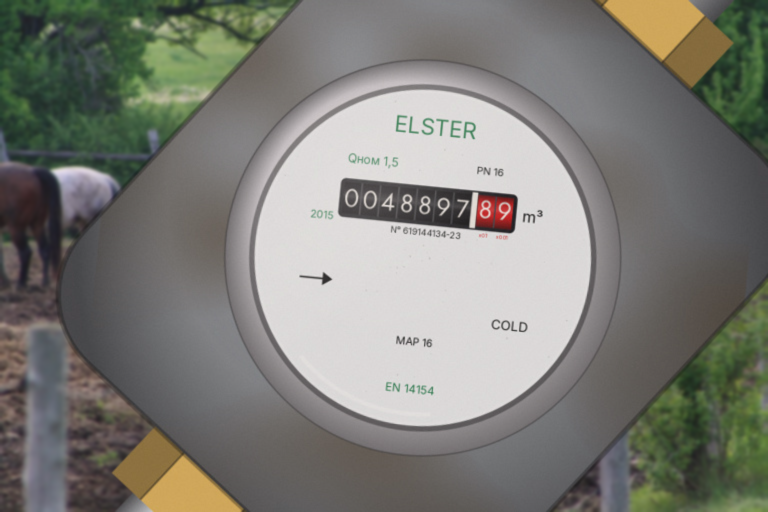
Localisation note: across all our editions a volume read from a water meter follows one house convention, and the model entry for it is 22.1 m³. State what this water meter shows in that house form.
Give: 48897.89 m³
